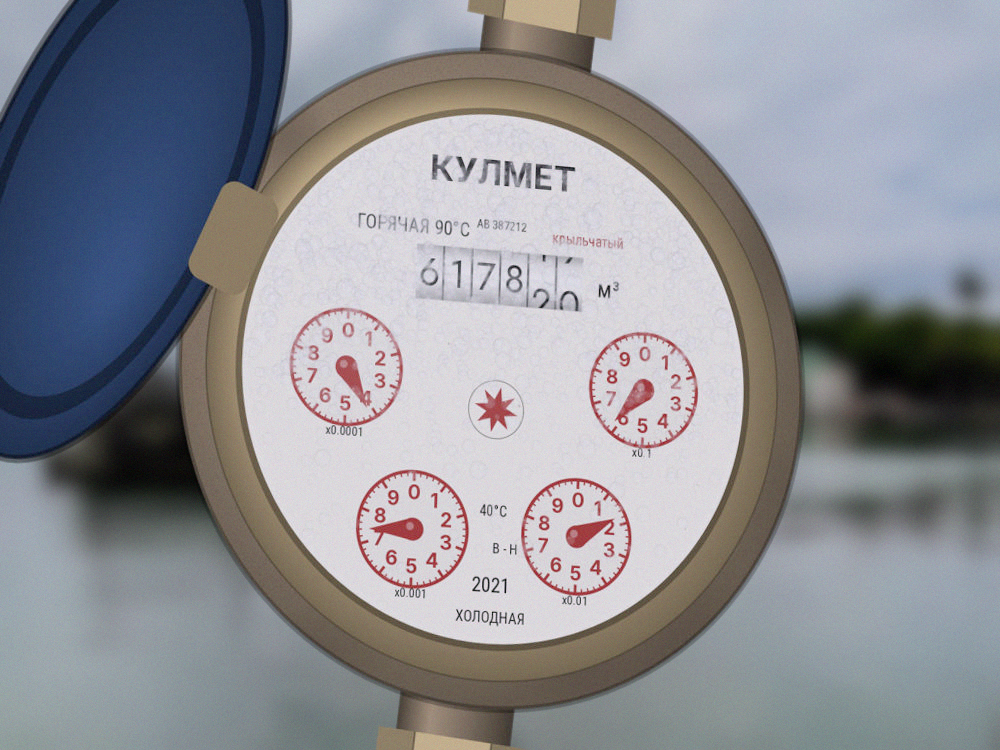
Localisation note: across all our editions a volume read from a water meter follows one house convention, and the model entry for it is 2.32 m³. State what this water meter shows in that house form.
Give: 617819.6174 m³
